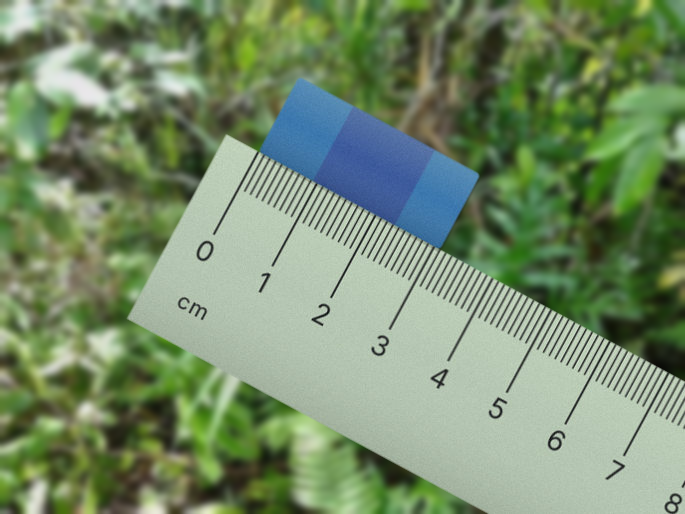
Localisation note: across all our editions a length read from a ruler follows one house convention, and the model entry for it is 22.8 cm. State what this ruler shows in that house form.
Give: 3.1 cm
